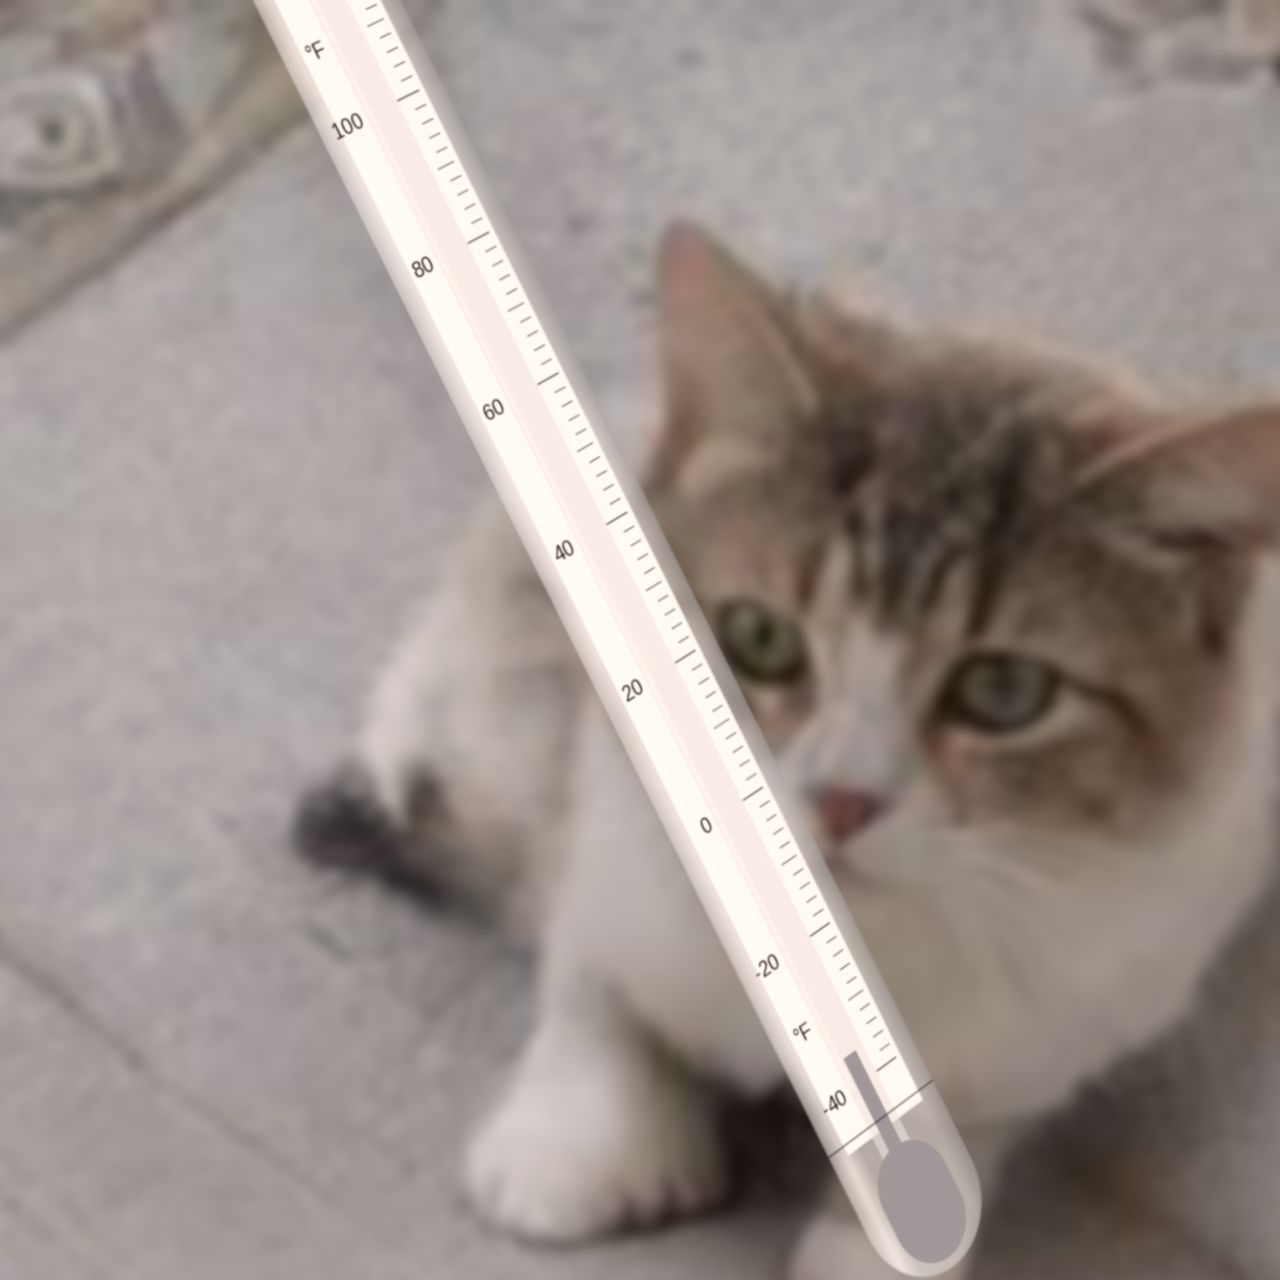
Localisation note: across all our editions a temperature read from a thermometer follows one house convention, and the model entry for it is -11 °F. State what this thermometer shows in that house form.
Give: -36 °F
